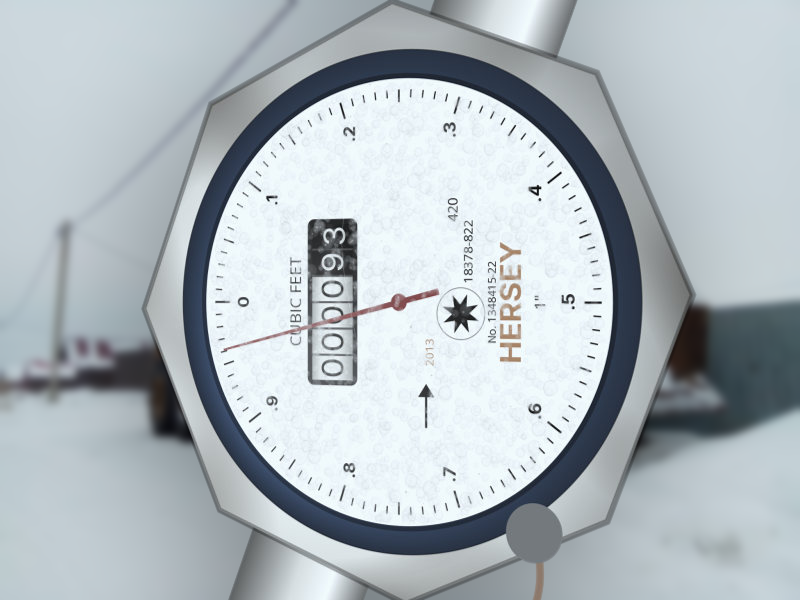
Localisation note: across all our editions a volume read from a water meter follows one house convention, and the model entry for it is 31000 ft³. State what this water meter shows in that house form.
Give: 92.96 ft³
